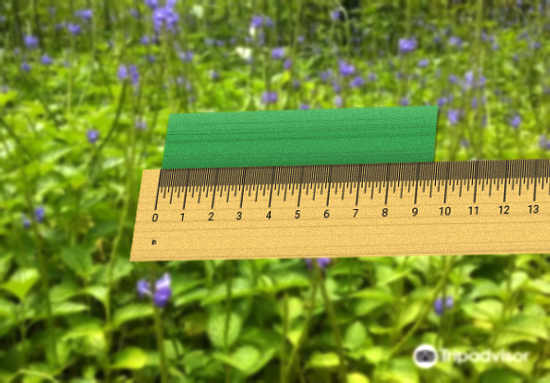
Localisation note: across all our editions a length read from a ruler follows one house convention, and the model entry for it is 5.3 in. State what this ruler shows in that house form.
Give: 9.5 in
